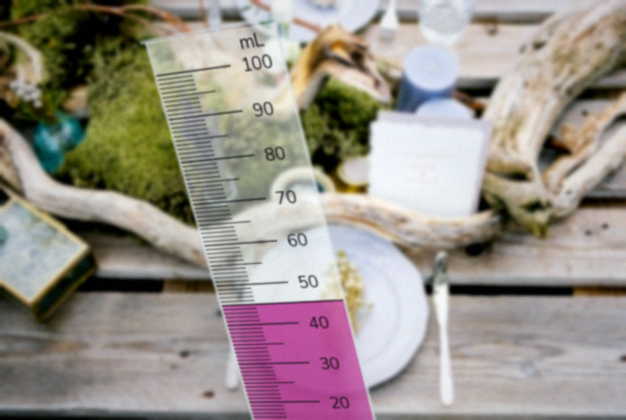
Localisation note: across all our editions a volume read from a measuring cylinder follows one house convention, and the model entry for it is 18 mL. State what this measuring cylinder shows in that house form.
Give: 45 mL
